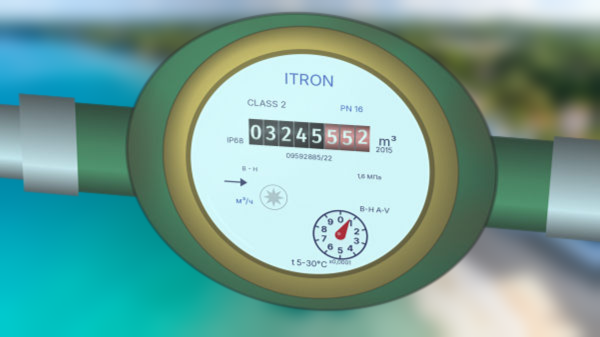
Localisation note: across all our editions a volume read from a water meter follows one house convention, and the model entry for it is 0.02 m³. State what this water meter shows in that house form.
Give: 3245.5520 m³
